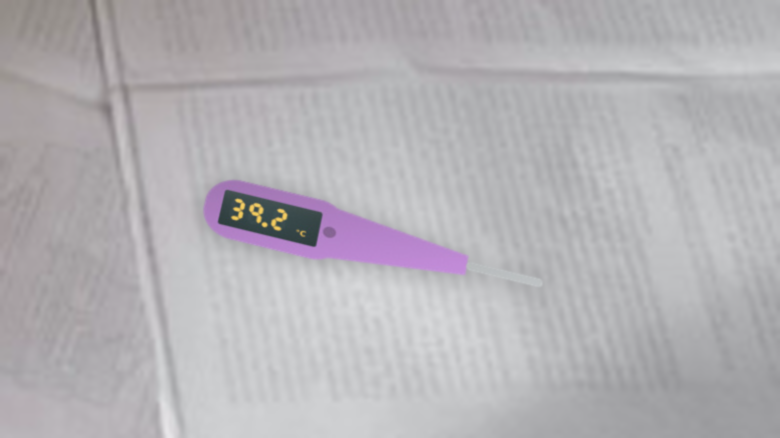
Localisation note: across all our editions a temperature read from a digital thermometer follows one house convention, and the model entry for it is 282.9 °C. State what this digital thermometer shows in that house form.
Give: 39.2 °C
